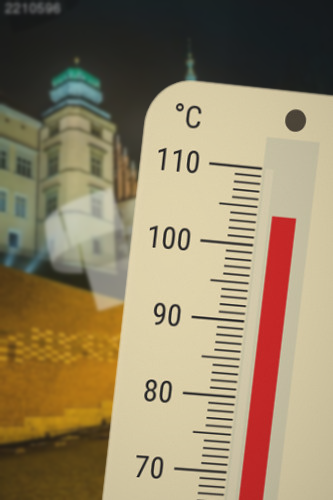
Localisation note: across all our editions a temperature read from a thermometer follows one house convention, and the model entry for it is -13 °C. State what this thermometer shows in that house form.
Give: 104 °C
